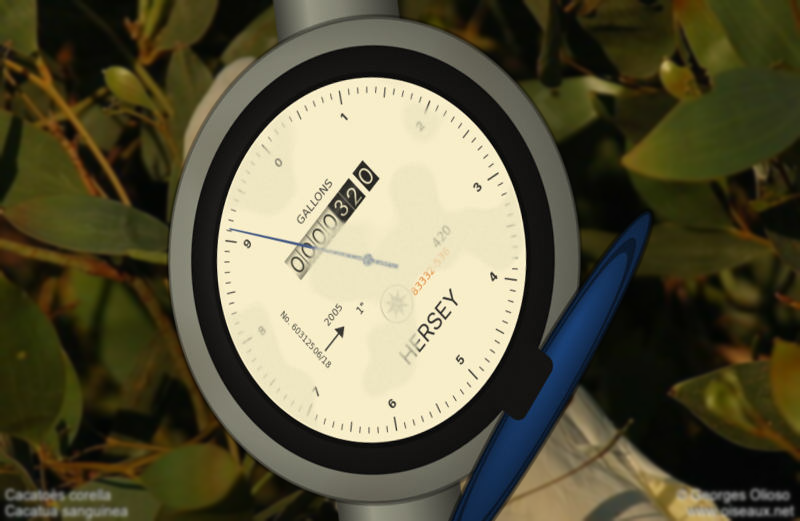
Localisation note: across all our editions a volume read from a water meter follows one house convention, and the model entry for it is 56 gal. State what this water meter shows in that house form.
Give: 319.1 gal
